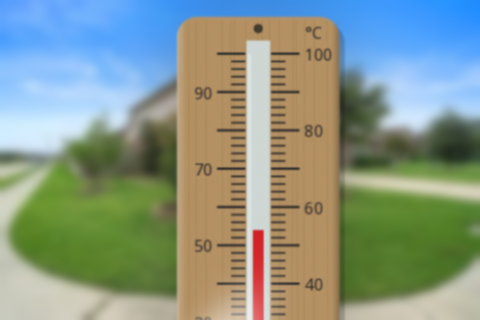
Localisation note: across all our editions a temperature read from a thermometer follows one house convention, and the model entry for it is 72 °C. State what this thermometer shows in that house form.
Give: 54 °C
